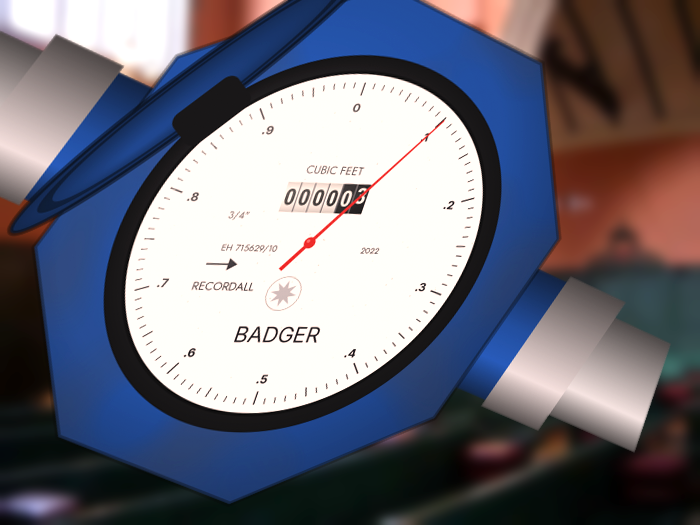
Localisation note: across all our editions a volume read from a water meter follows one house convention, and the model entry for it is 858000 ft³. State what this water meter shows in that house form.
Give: 3.10 ft³
